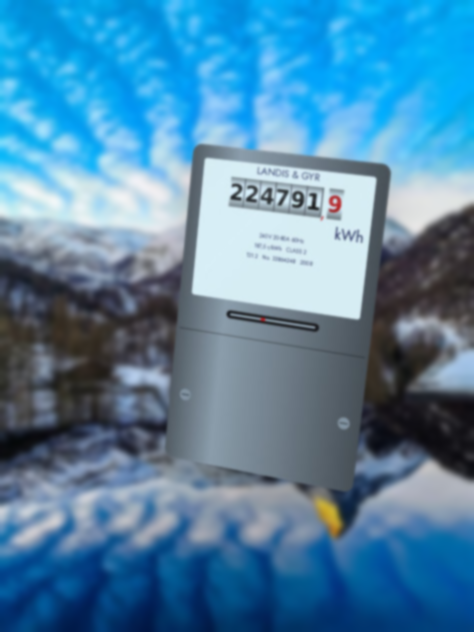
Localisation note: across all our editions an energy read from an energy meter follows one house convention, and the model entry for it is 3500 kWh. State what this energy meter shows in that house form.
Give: 224791.9 kWh
